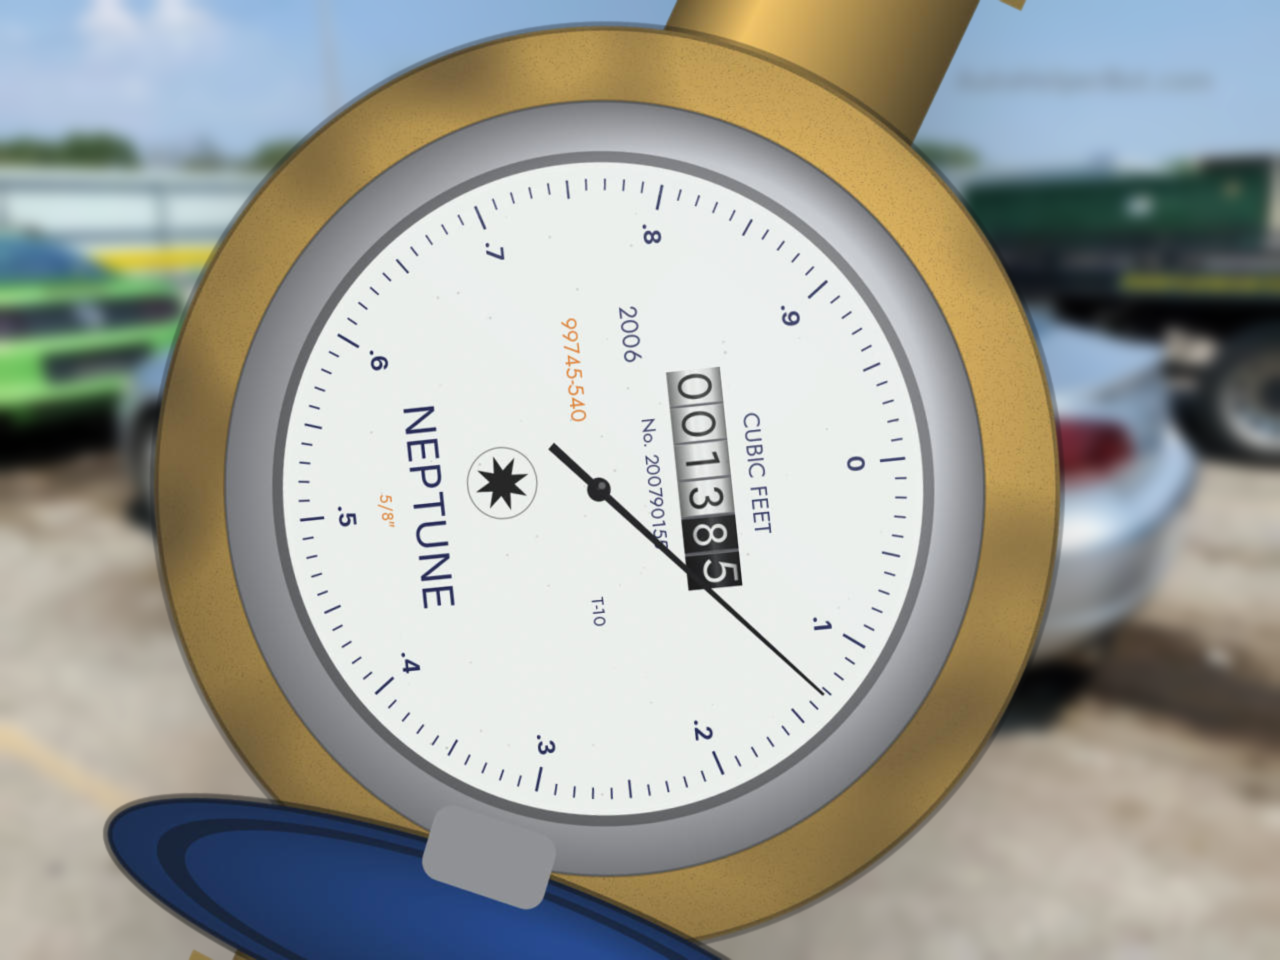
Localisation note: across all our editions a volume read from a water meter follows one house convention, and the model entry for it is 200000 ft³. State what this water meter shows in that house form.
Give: 1385.13 ft³
